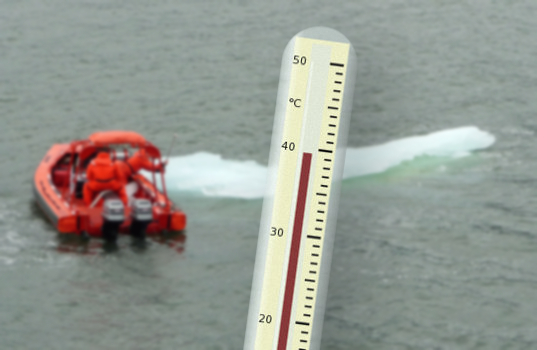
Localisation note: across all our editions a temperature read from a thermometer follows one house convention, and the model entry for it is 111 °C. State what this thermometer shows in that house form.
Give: 39.5 °C
